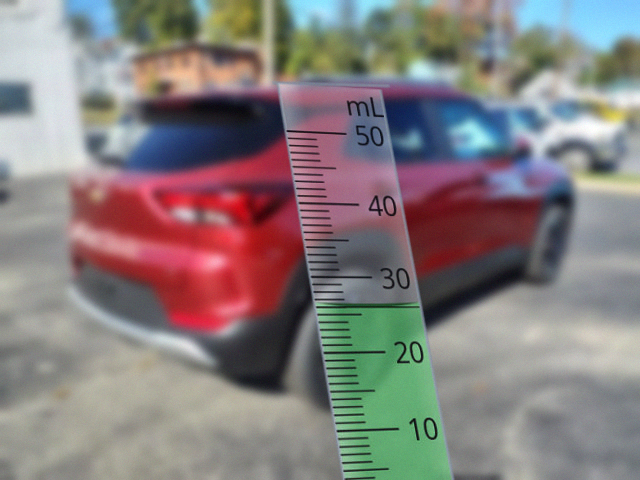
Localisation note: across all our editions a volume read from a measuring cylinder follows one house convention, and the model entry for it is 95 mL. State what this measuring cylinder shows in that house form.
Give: 26 mL
